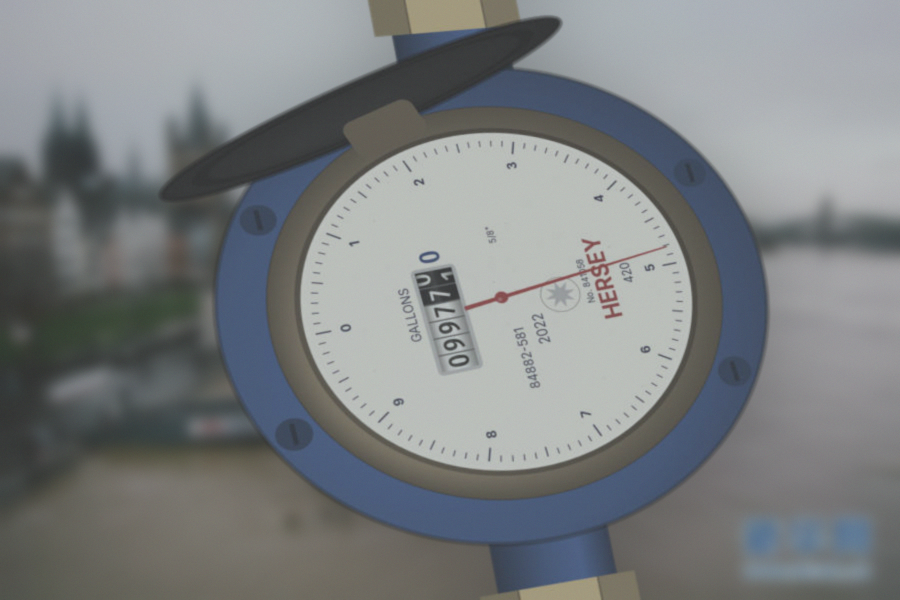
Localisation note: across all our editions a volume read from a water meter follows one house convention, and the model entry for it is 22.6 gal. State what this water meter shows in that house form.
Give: 997704.8 gal
